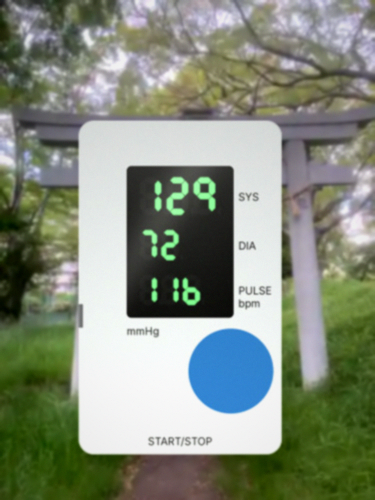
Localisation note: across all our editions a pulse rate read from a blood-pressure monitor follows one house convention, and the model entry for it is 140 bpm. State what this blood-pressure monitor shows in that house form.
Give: 116 bpm
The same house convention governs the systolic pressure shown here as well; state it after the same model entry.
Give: 129 mmHg
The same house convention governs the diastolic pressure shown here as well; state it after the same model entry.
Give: 72 mmHg
